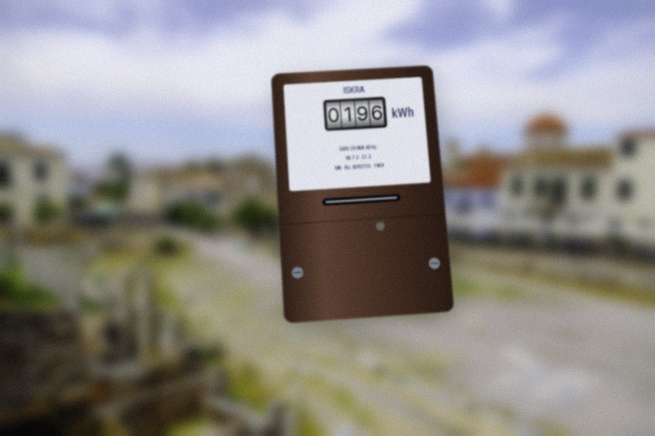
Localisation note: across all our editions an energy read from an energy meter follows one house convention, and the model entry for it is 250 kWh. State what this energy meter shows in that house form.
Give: 196 kWh
